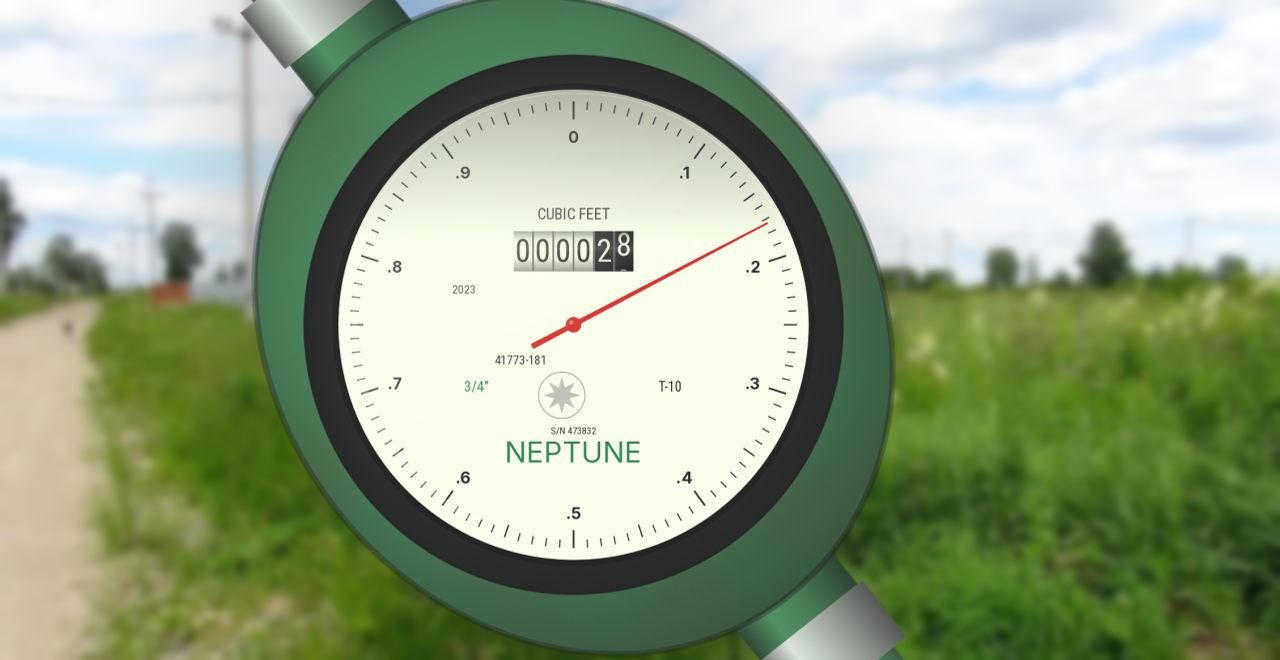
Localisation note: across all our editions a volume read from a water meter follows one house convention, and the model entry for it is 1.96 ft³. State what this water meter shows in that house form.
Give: 28.17 ft³
